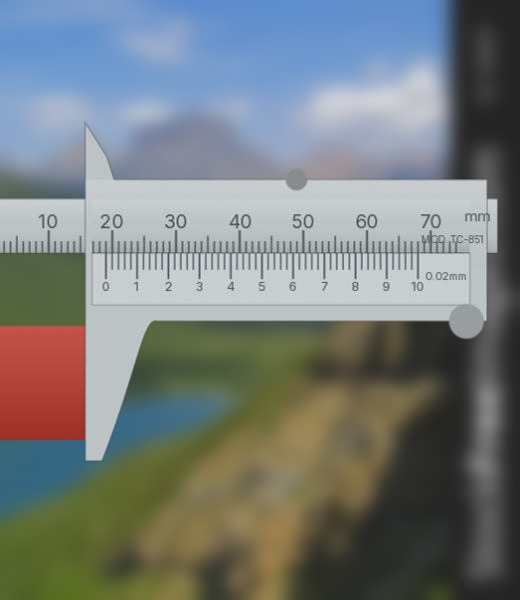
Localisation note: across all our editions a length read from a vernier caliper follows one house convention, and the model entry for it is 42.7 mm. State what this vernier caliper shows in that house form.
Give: 19.0 mm
